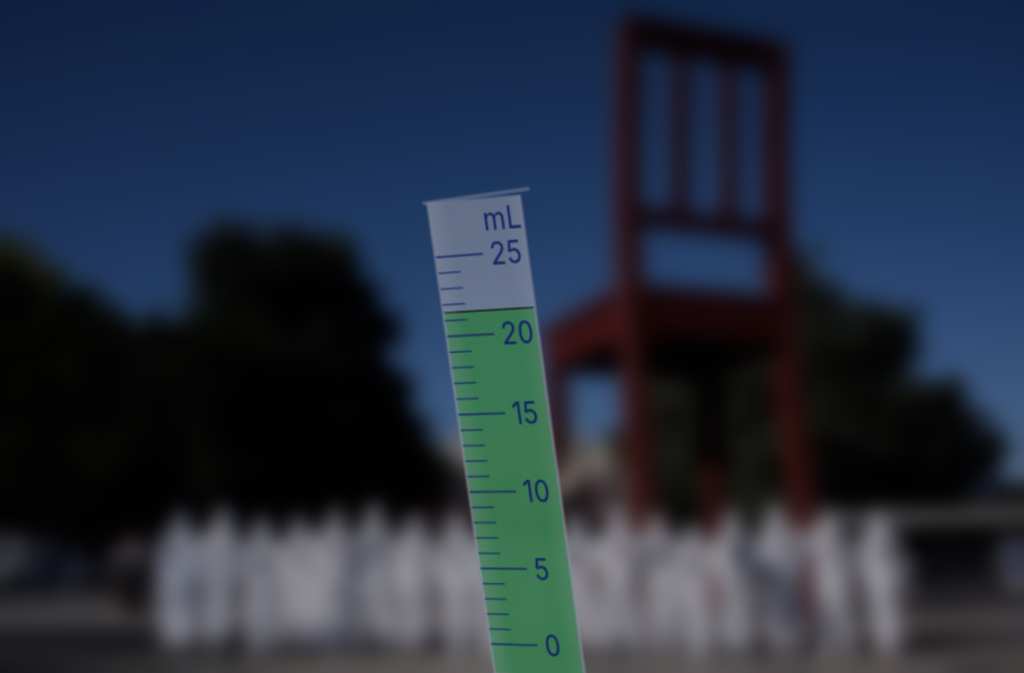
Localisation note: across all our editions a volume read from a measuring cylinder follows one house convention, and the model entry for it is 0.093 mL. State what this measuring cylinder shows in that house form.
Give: 21.5 mL
